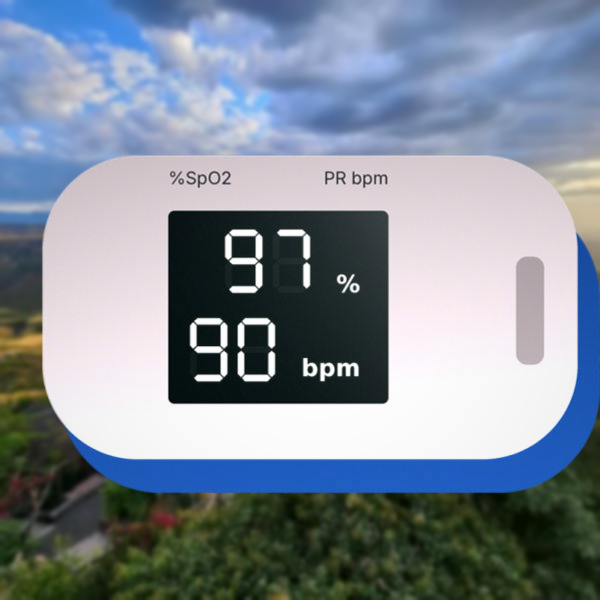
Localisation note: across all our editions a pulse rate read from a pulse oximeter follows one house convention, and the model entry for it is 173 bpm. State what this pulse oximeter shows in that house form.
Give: 90 bpm
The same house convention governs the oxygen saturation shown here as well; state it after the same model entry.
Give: 97 %
